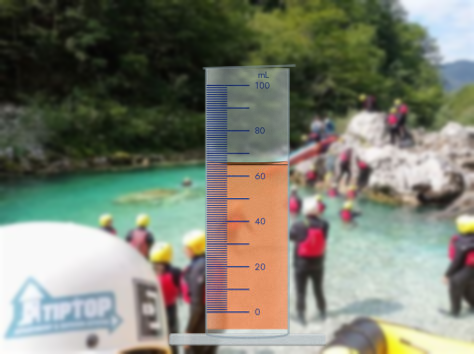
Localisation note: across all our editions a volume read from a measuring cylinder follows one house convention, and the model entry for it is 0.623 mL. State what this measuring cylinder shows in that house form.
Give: 65 mL
